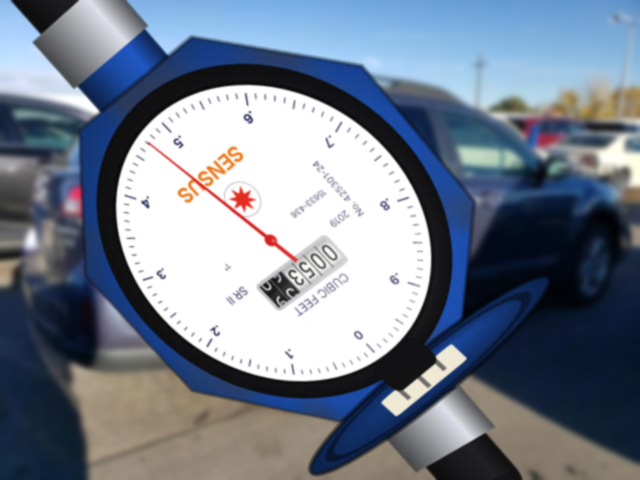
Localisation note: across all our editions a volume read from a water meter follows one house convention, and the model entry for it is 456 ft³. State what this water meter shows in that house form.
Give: 5359.47 ft³
